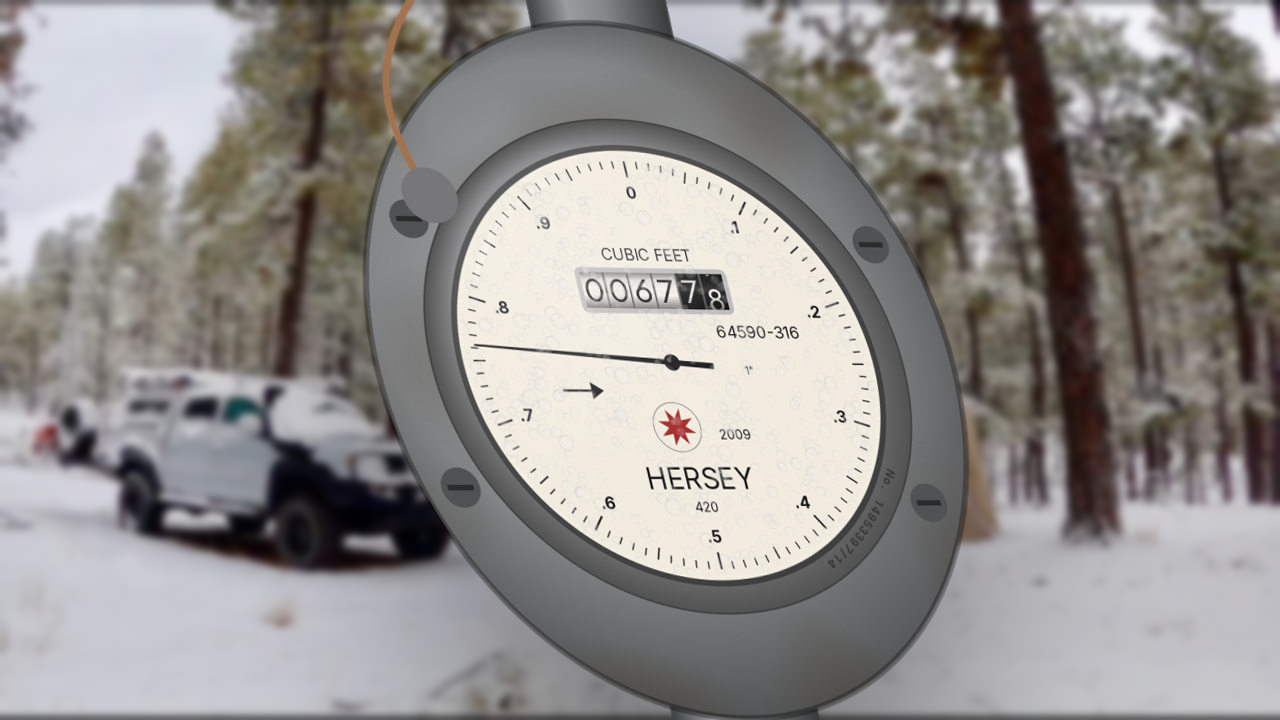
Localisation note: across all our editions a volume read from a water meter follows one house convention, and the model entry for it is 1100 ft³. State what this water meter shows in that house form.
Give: 6777.76 ft³
